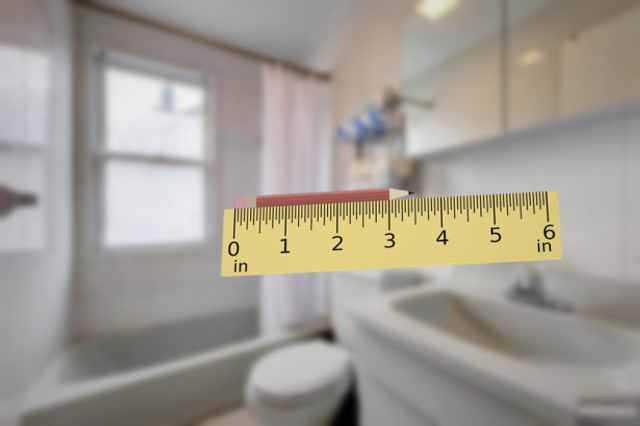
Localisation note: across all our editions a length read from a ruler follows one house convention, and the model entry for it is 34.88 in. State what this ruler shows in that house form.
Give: 3.5 in
